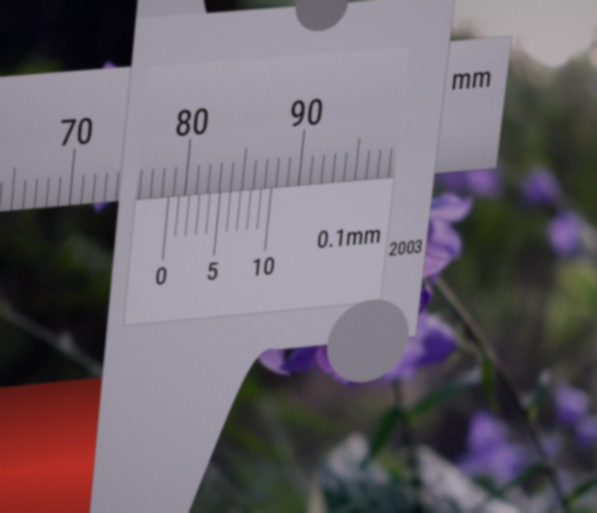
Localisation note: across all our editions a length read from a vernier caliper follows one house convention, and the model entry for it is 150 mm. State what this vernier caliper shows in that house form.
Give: 78.6 mm
